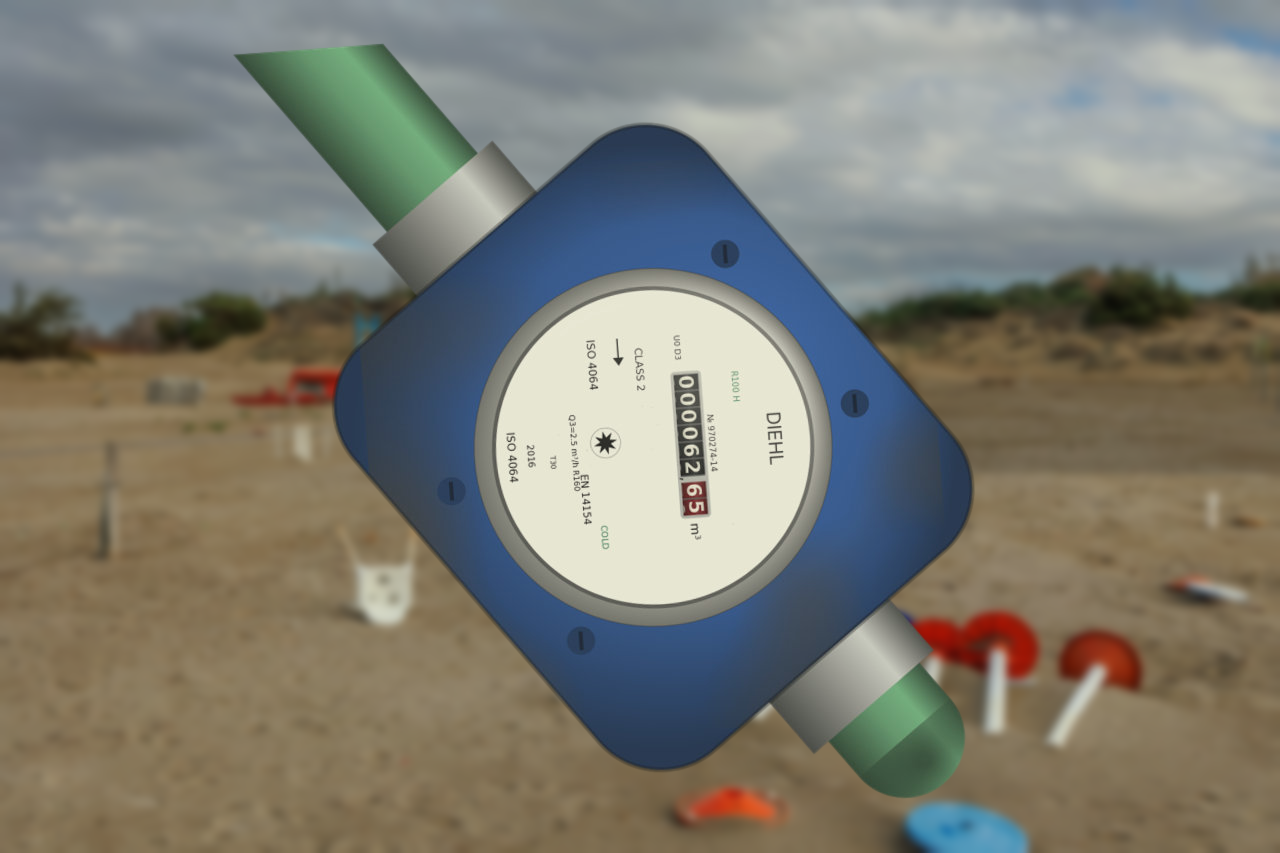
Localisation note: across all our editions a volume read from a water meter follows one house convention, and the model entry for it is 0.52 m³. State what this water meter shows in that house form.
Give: 62.65 m³
